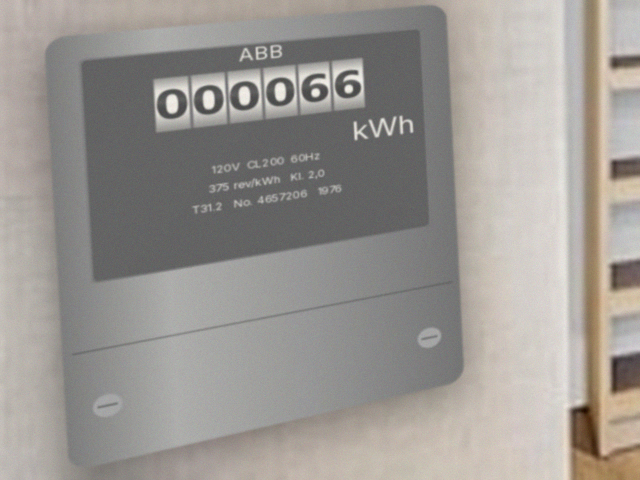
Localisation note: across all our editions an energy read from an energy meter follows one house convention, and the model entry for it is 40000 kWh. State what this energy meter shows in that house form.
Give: 66 kWh
